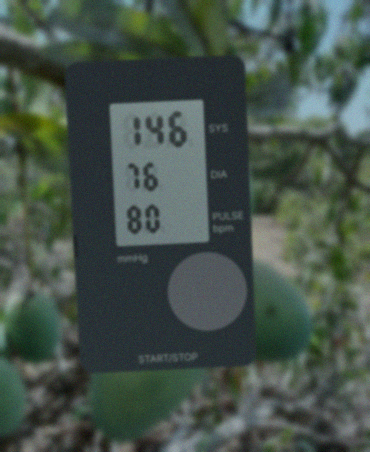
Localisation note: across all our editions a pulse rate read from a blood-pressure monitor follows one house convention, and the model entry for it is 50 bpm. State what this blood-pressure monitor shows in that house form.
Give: 80 bpm
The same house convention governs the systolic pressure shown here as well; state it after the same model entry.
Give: 146 mmHg
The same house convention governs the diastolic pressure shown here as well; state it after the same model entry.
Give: 76 mmHg
